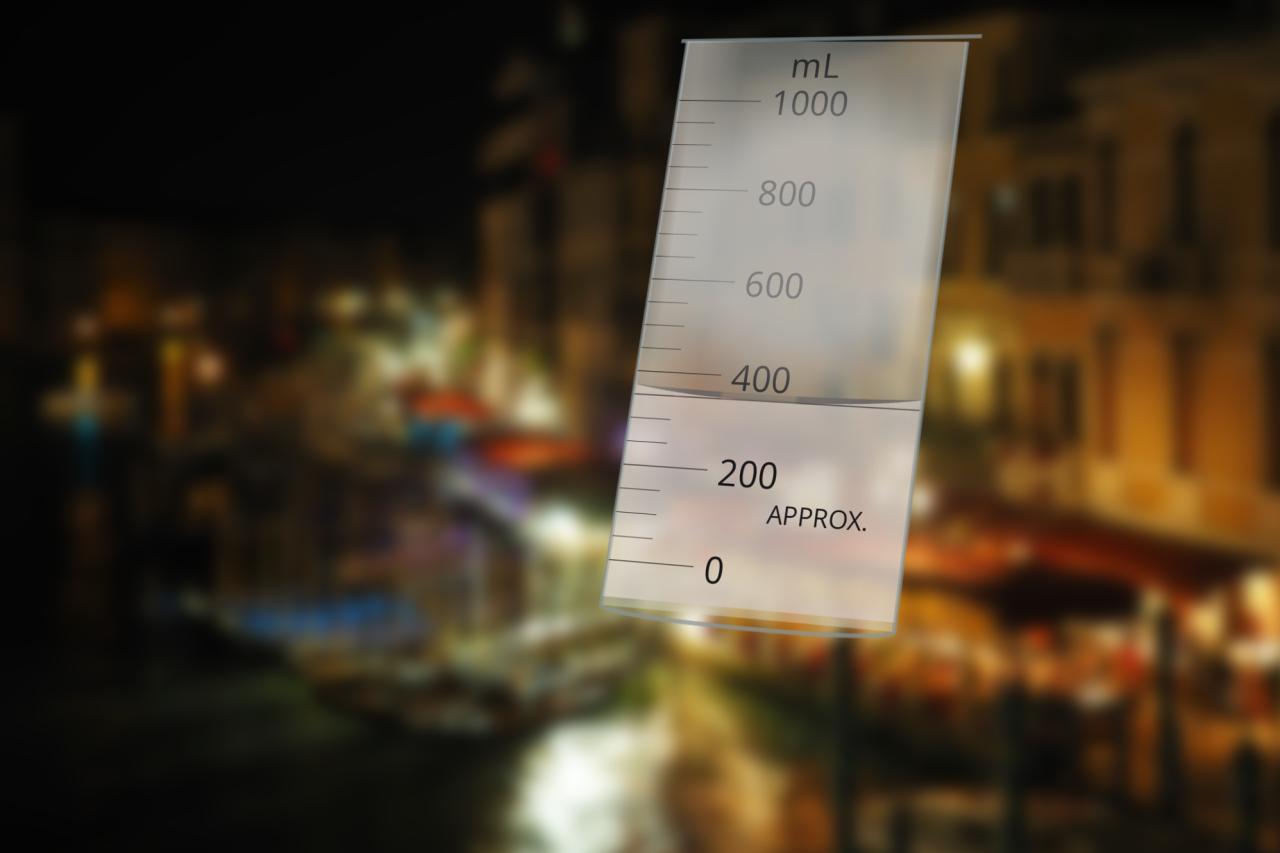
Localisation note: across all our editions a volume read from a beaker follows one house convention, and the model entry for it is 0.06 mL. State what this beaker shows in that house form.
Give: 350 mL
